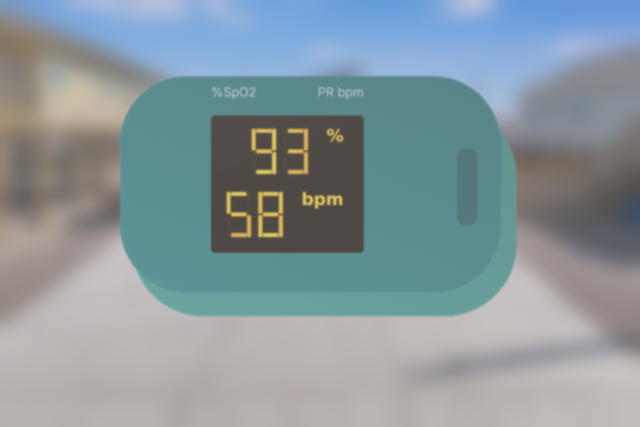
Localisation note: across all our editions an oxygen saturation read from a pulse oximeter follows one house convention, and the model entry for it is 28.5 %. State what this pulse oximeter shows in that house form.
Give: 93 %
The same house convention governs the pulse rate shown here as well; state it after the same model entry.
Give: 58 bpm
